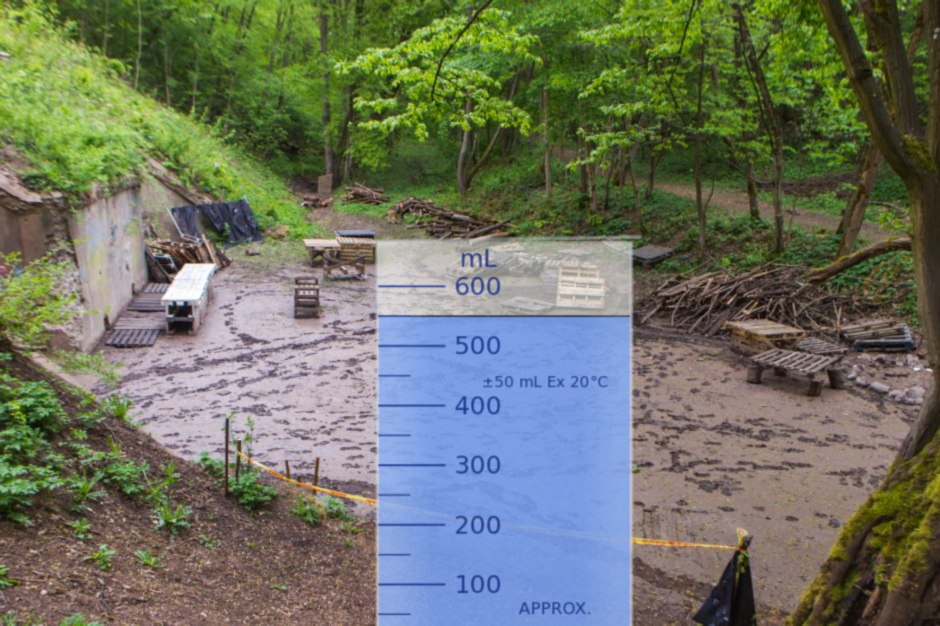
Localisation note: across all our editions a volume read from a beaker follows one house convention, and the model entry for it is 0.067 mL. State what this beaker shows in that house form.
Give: 550 mL
